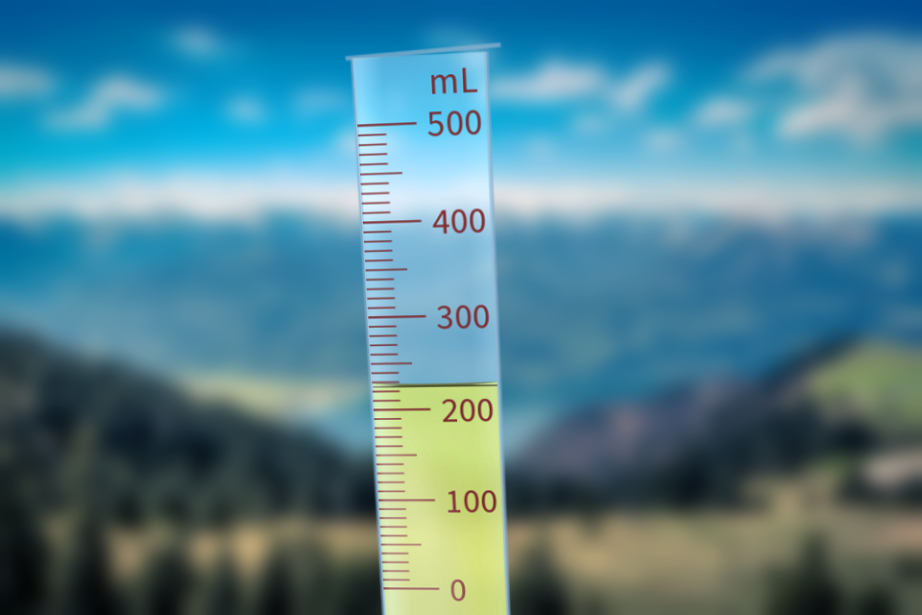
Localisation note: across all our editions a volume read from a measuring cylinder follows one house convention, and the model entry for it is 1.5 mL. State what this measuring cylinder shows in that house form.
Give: 225 mL
